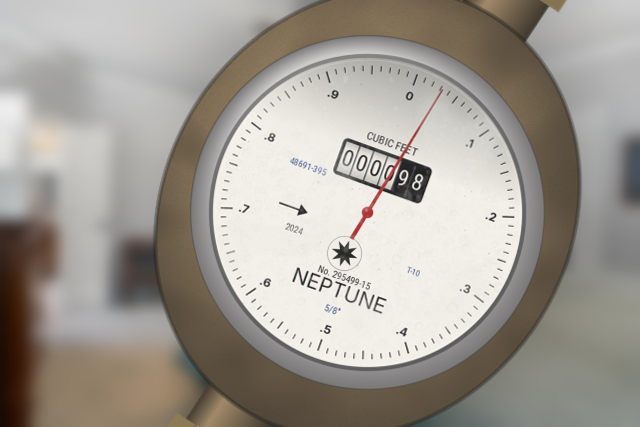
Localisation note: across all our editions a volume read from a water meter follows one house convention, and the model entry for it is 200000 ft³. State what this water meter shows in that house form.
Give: 98.03 ft³
